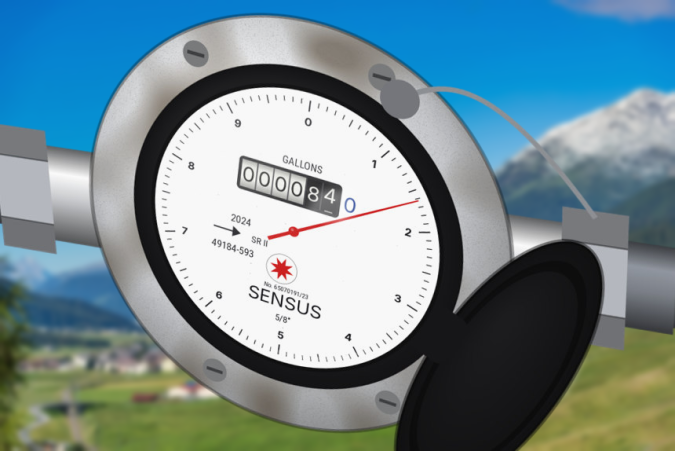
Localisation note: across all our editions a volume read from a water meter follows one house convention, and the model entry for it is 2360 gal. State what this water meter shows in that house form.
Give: 841.6 gal
